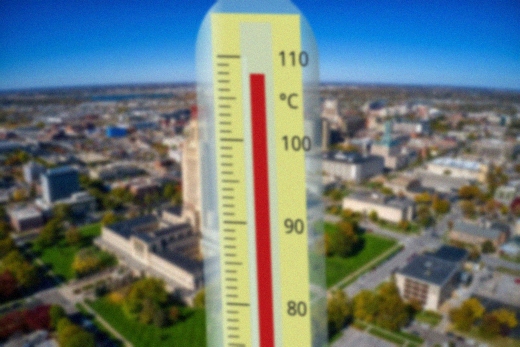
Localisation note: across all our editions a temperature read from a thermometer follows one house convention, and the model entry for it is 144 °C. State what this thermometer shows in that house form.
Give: 108 °C
